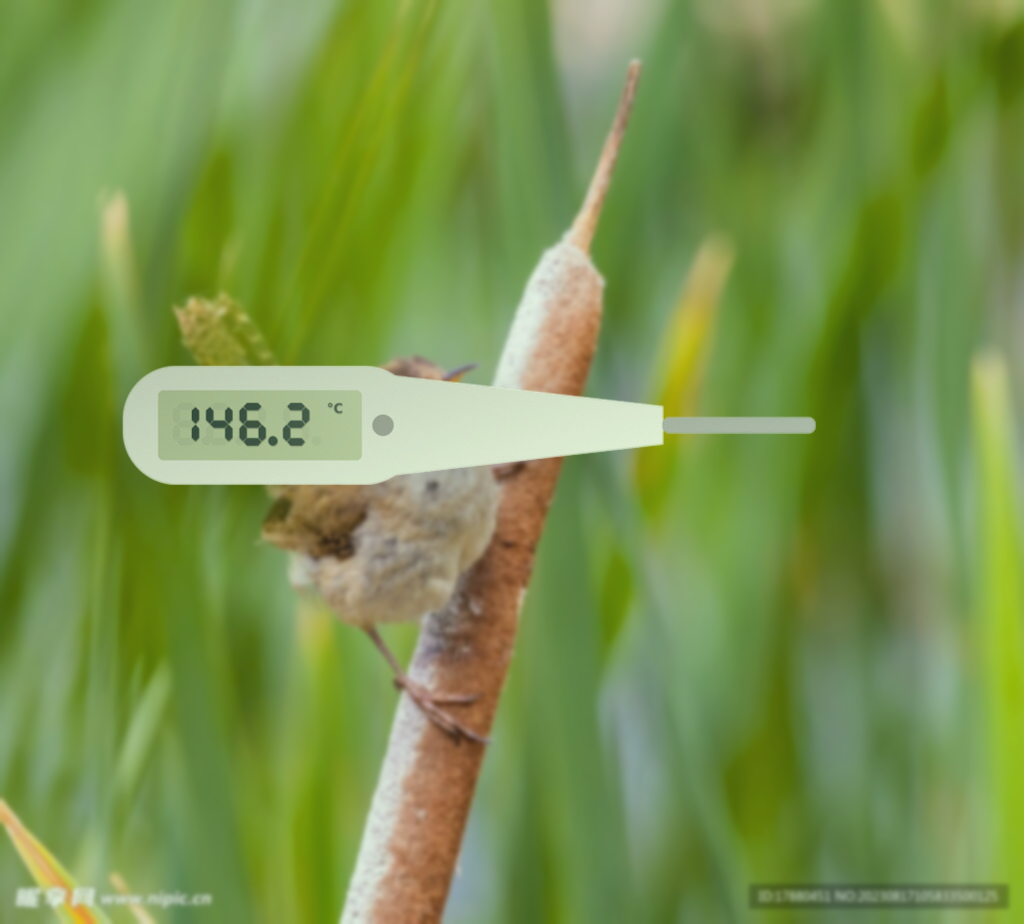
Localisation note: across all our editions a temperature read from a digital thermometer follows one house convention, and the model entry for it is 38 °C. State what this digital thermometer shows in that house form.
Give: 146.2 °C
